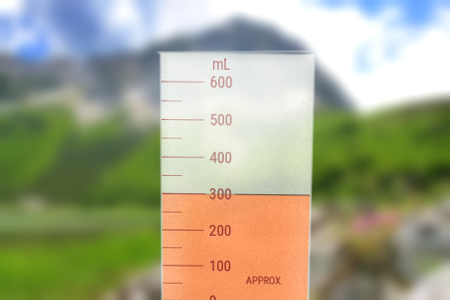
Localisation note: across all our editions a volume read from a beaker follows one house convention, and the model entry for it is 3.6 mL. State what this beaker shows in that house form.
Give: 300 mL
